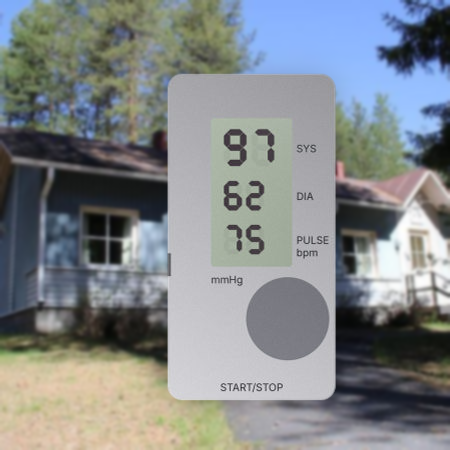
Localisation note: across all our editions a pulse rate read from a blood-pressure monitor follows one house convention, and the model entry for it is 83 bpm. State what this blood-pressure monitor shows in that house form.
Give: 75 bpm
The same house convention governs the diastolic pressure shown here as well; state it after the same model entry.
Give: 62 mmHg
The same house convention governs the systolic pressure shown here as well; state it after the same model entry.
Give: 97 mmHg
